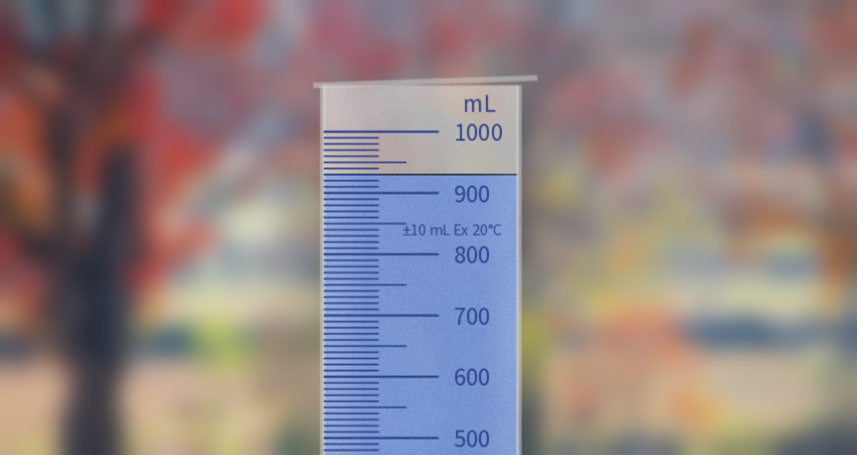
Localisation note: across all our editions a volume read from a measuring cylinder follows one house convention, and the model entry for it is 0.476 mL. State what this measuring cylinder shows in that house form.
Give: 930 mL
